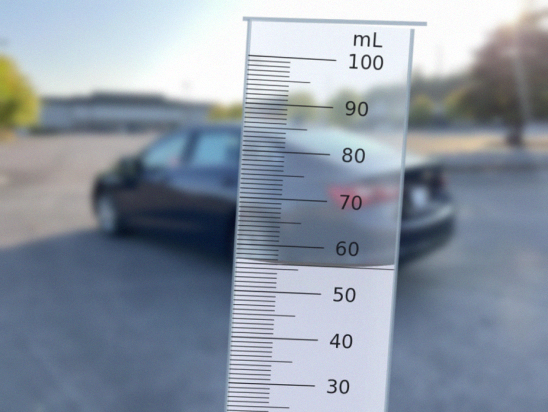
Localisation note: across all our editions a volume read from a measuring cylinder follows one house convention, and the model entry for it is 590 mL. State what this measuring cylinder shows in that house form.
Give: 56 mL
